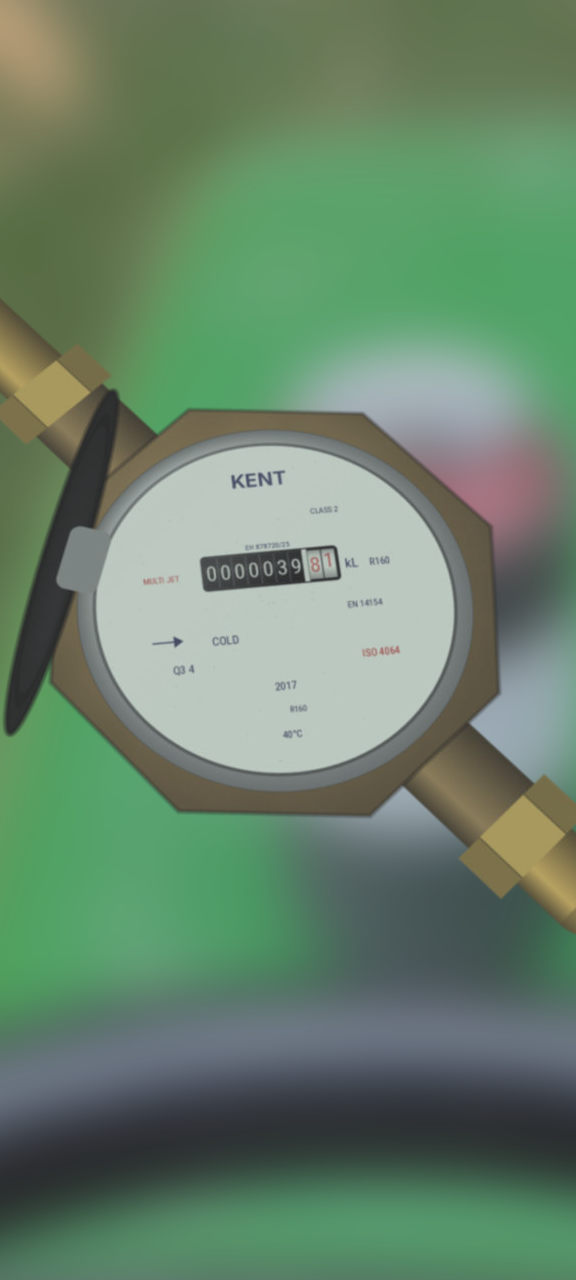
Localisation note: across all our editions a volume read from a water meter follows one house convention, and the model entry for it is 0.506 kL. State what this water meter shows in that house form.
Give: 39.81 kL
